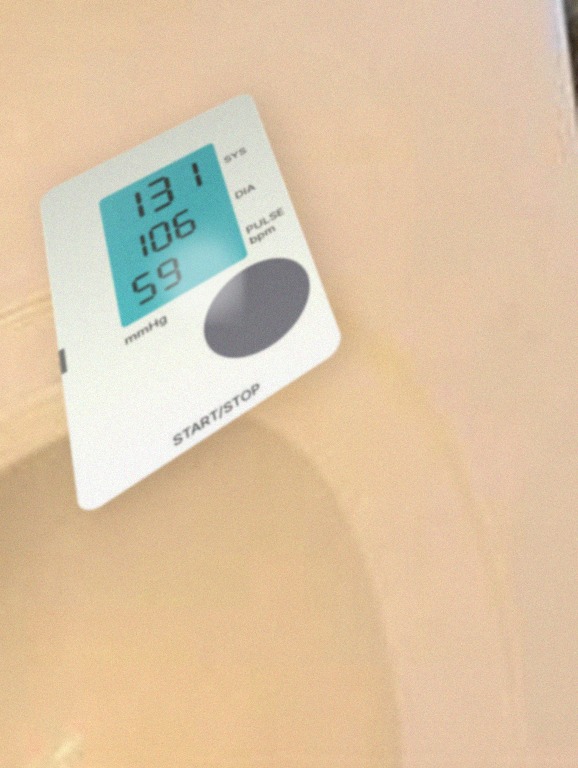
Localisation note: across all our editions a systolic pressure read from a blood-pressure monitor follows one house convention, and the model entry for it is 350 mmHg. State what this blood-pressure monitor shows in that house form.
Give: 131 mmHg
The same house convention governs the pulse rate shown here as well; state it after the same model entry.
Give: 59 bpm
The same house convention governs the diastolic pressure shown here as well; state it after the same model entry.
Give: 106 mmHg
